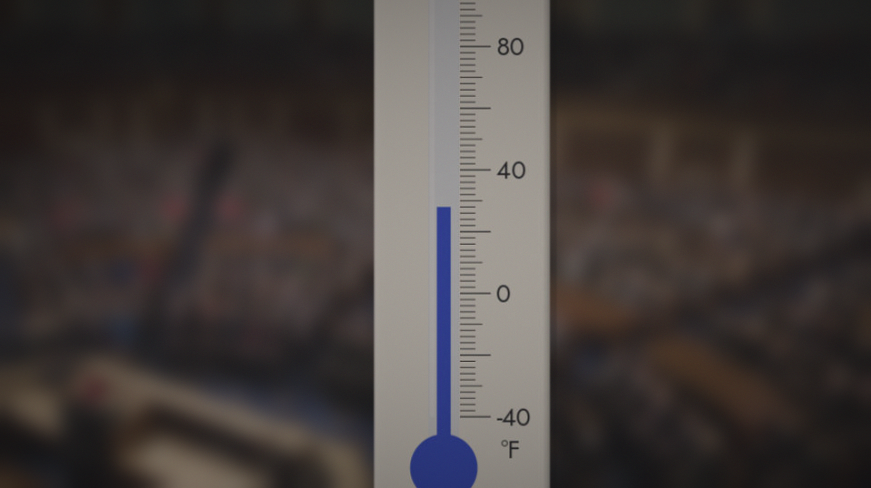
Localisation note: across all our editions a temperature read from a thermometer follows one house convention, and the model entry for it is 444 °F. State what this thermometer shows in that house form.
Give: 28 °F
